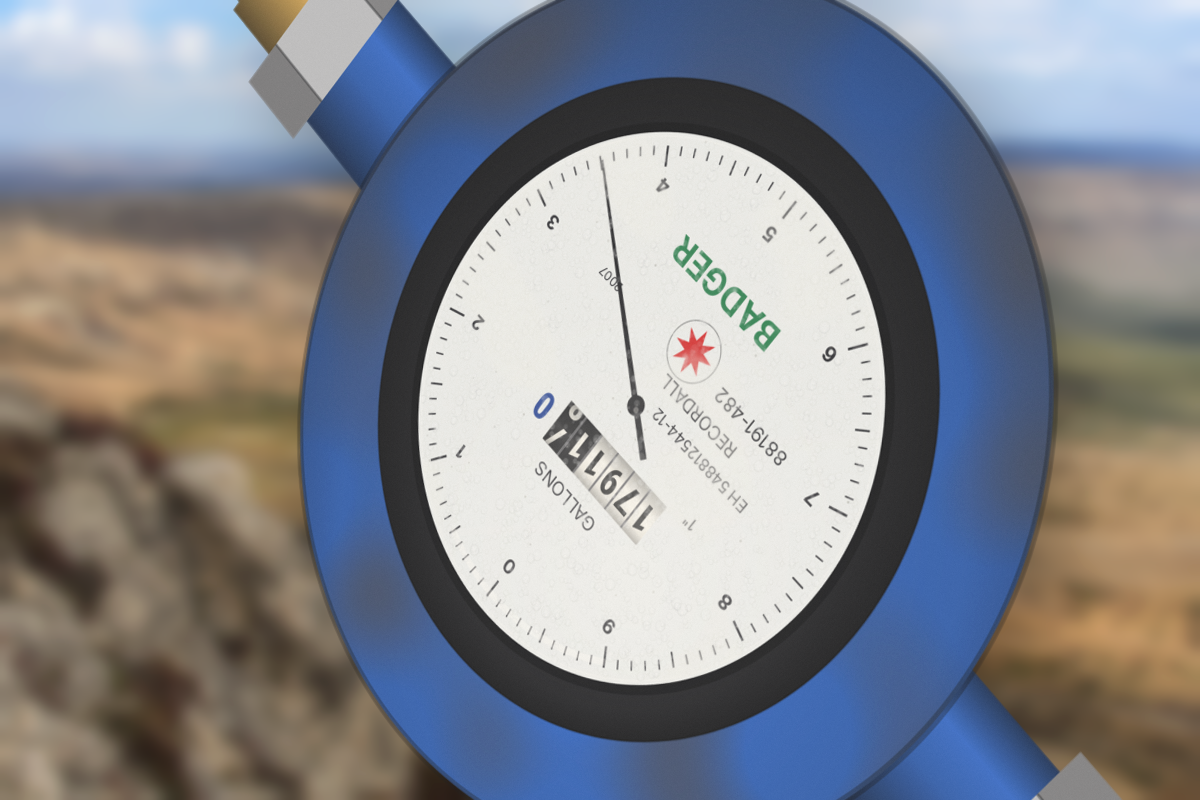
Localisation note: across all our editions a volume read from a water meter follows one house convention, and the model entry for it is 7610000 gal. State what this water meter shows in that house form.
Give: 1791173.5 gal
